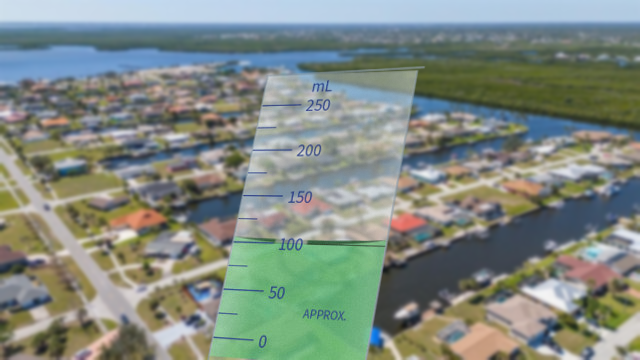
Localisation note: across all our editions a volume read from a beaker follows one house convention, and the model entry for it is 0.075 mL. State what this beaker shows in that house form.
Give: 100 mL
